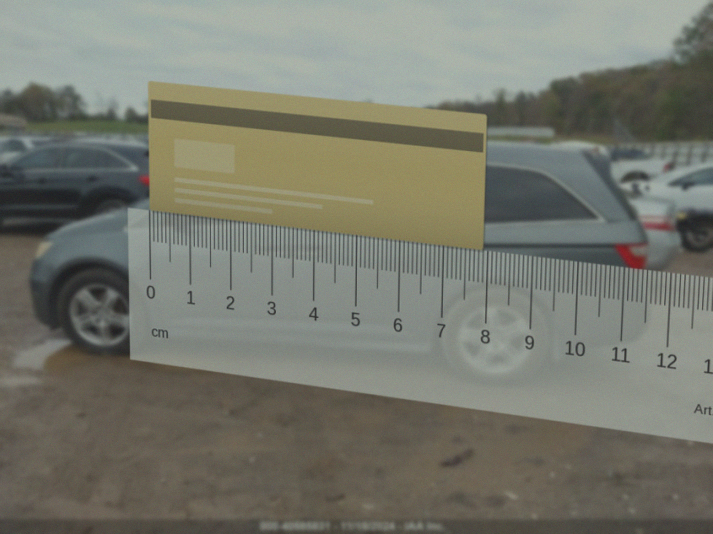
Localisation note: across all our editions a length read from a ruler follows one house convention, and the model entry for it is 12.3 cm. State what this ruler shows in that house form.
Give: 7.9 cm
